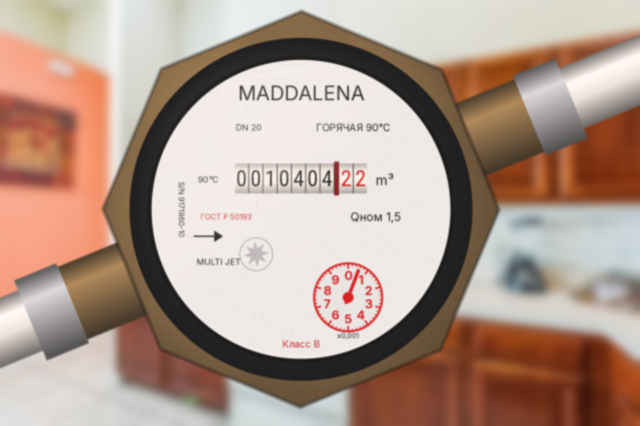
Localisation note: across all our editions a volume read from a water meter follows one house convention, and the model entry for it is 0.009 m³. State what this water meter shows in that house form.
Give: 10404.220 m³
